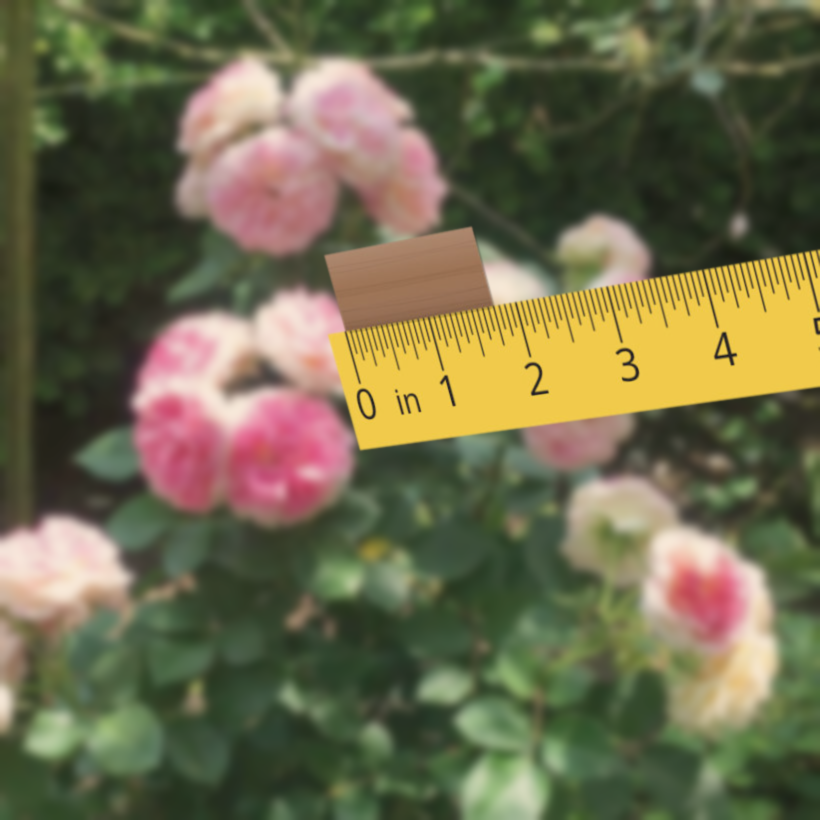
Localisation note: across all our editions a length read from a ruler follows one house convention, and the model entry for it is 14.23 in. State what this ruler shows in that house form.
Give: 1.75 in
